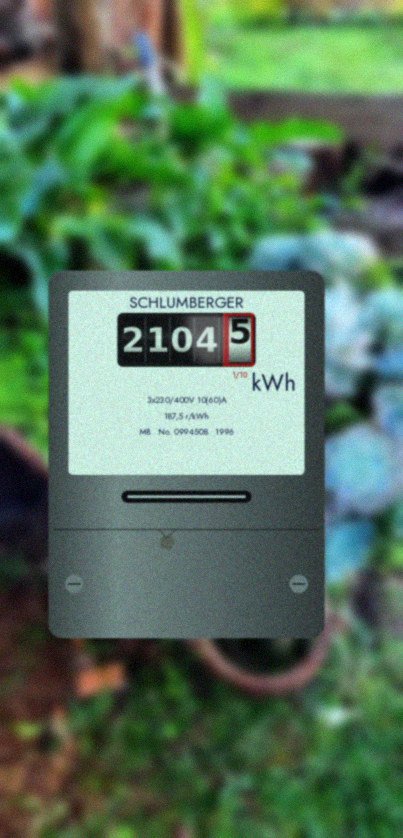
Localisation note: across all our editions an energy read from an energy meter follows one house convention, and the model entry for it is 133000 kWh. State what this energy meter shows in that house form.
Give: 2104.5 kWh
